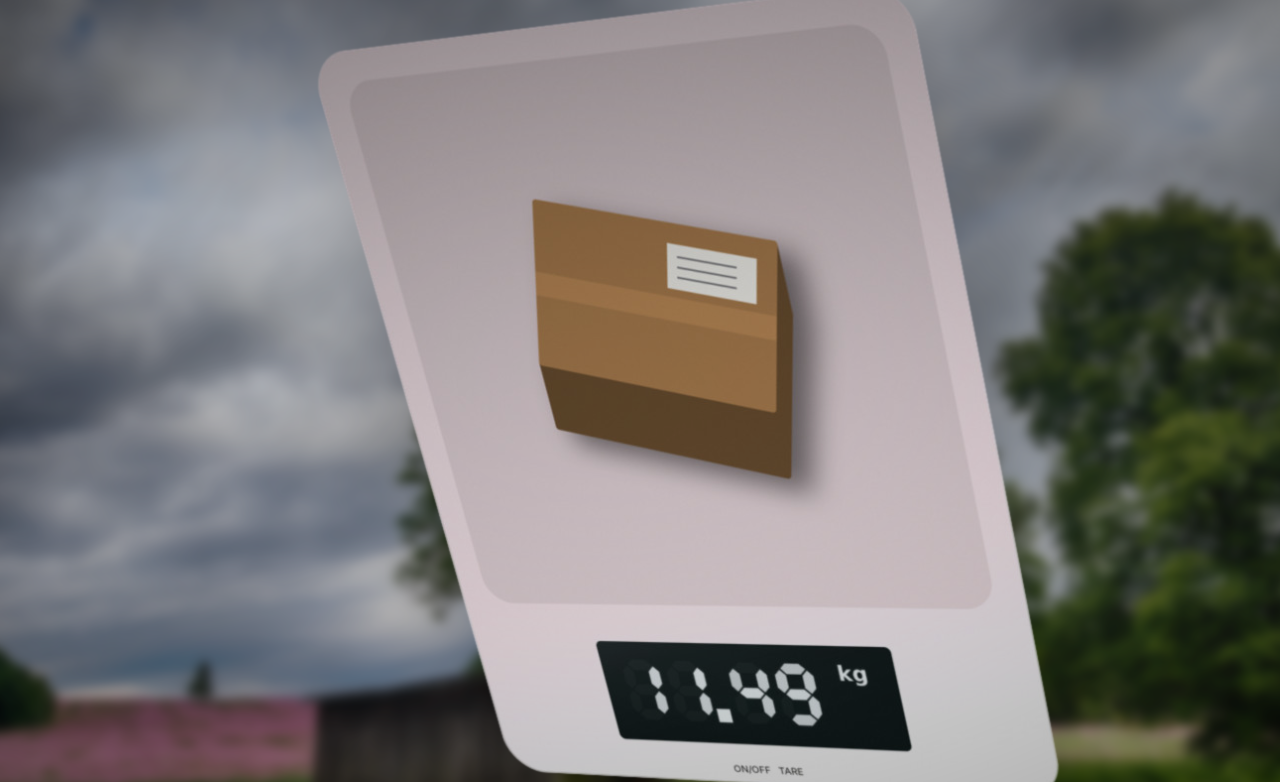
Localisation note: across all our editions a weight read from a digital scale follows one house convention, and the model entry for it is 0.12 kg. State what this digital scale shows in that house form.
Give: 11.49 kg
